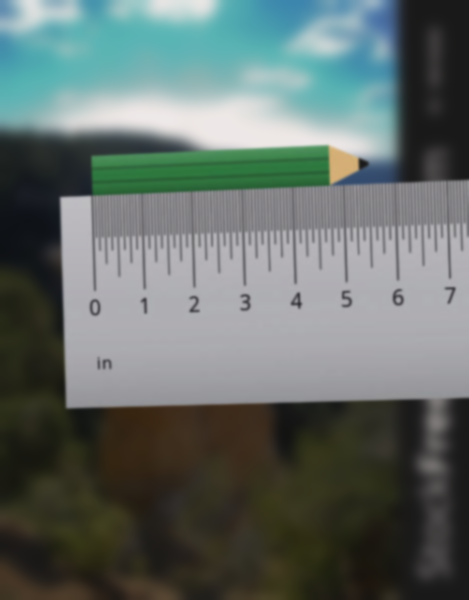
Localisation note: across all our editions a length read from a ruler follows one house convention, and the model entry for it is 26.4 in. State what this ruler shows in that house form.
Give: 5.5 in
